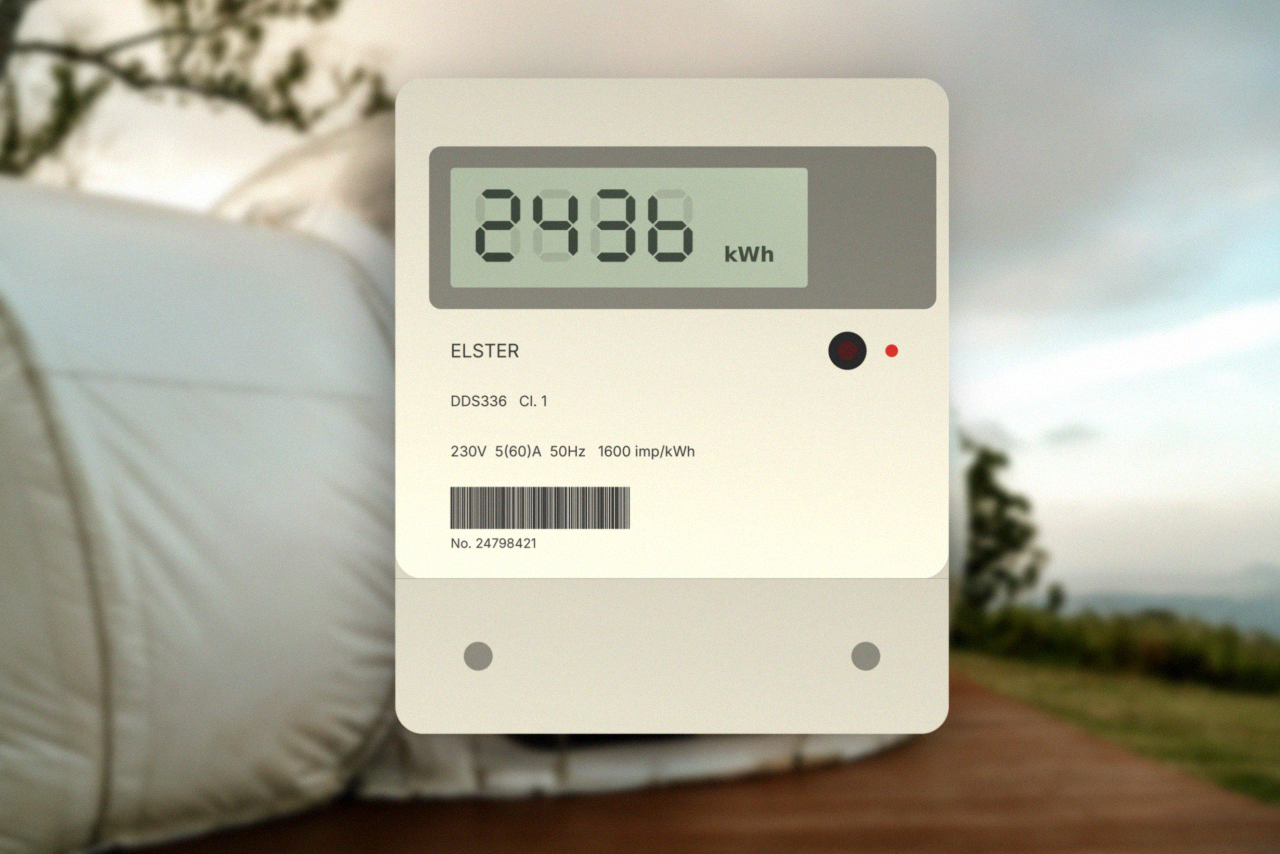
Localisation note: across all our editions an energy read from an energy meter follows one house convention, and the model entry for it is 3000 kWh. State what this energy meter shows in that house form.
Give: 2436 kWh
